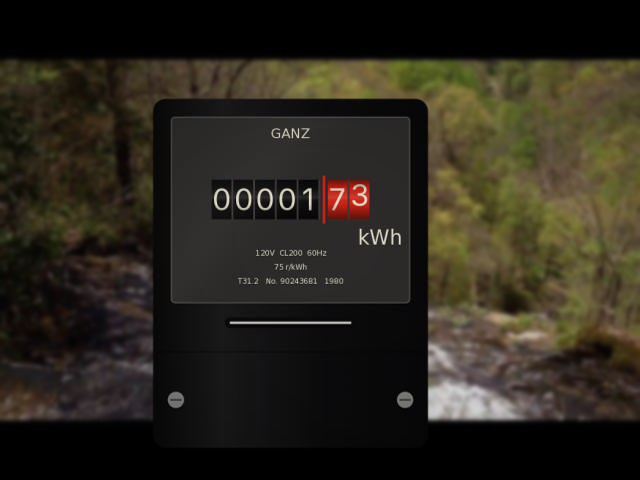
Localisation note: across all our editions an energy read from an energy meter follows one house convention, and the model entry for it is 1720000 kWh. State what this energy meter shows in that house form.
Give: 1.73 kWh
